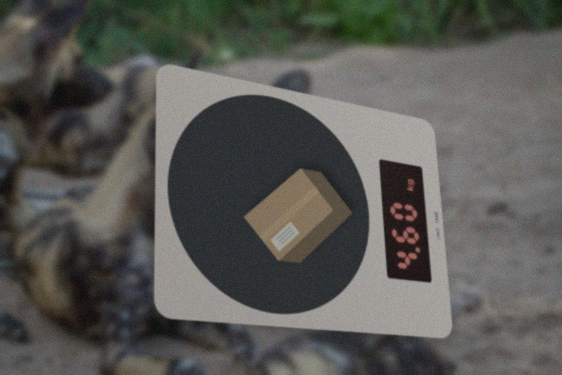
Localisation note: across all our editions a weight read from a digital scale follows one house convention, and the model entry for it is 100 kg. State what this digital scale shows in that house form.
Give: 4.60 kg
